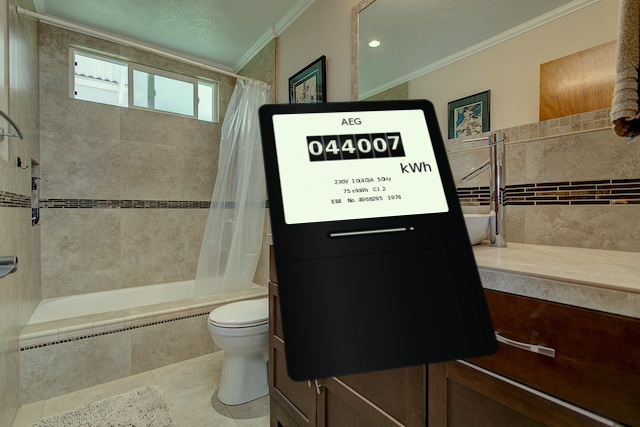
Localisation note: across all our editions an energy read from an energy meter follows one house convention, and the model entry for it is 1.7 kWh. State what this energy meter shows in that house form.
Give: 44007 kWh
